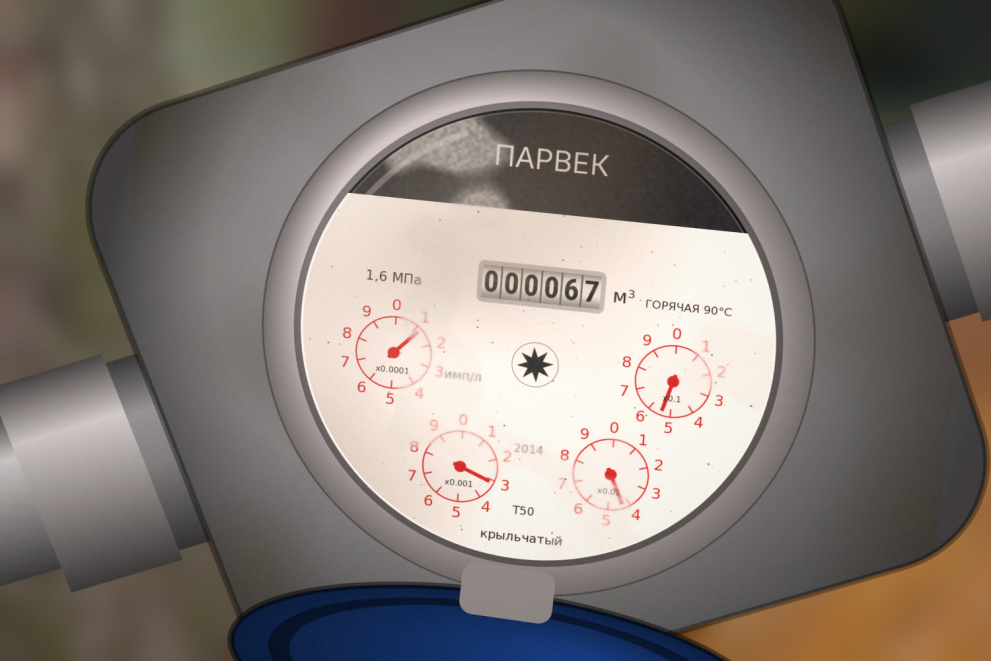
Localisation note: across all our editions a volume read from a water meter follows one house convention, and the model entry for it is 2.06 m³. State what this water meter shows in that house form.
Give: 67.5431 m³
